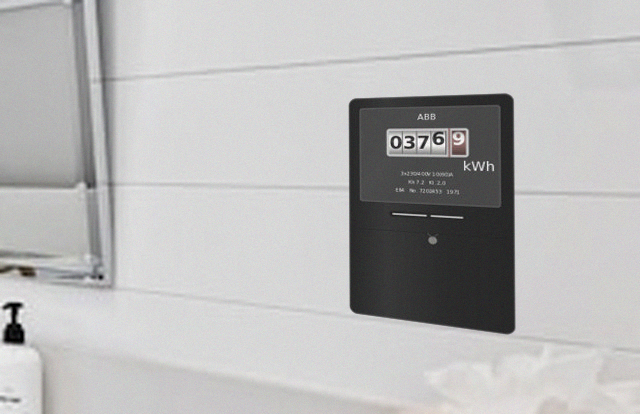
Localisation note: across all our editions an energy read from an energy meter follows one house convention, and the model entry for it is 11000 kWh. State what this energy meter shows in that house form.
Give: 376.9 kWh
